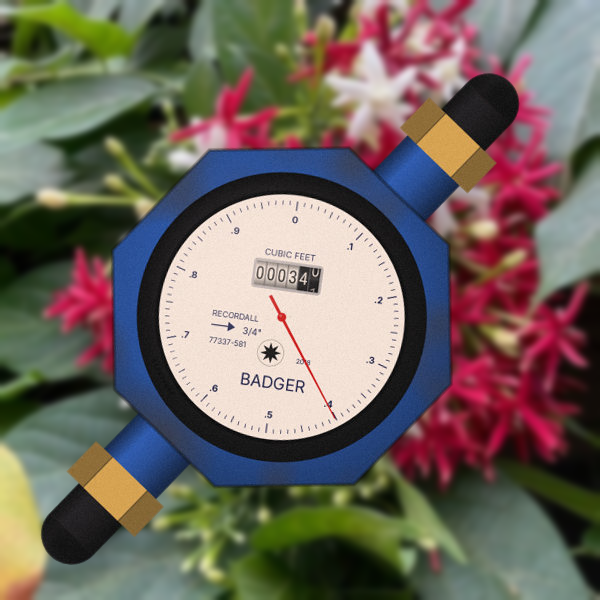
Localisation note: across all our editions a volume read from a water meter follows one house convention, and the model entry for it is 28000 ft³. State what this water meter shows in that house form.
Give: 340.40 ft³
